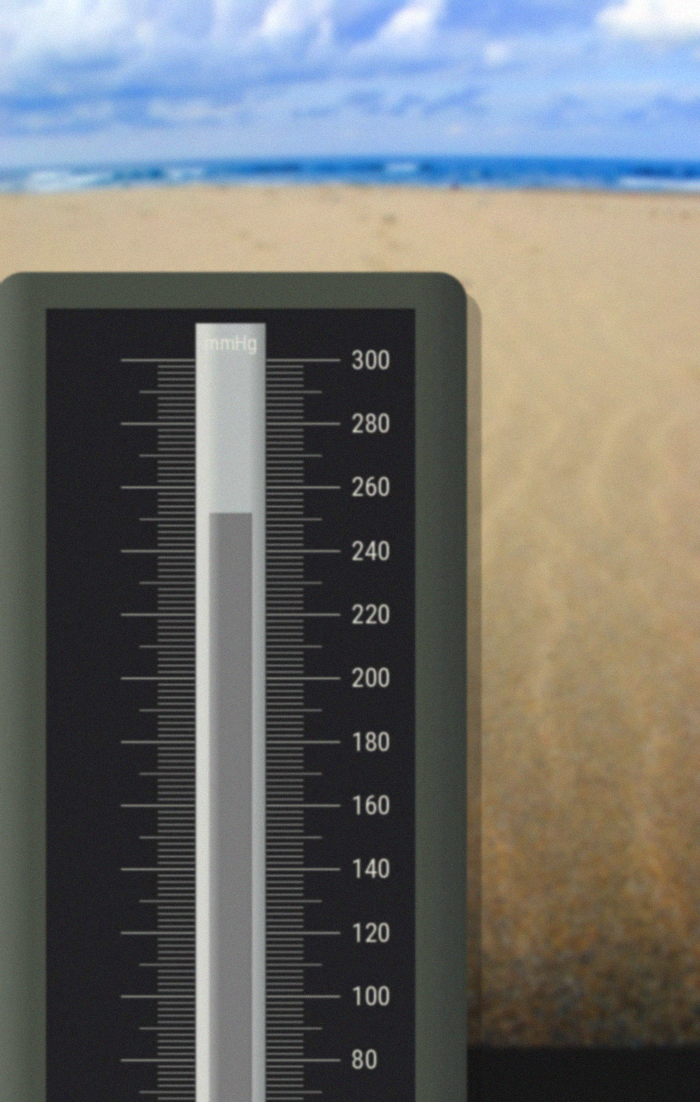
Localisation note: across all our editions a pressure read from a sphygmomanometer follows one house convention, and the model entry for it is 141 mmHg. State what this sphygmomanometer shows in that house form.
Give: 252 mmHg
